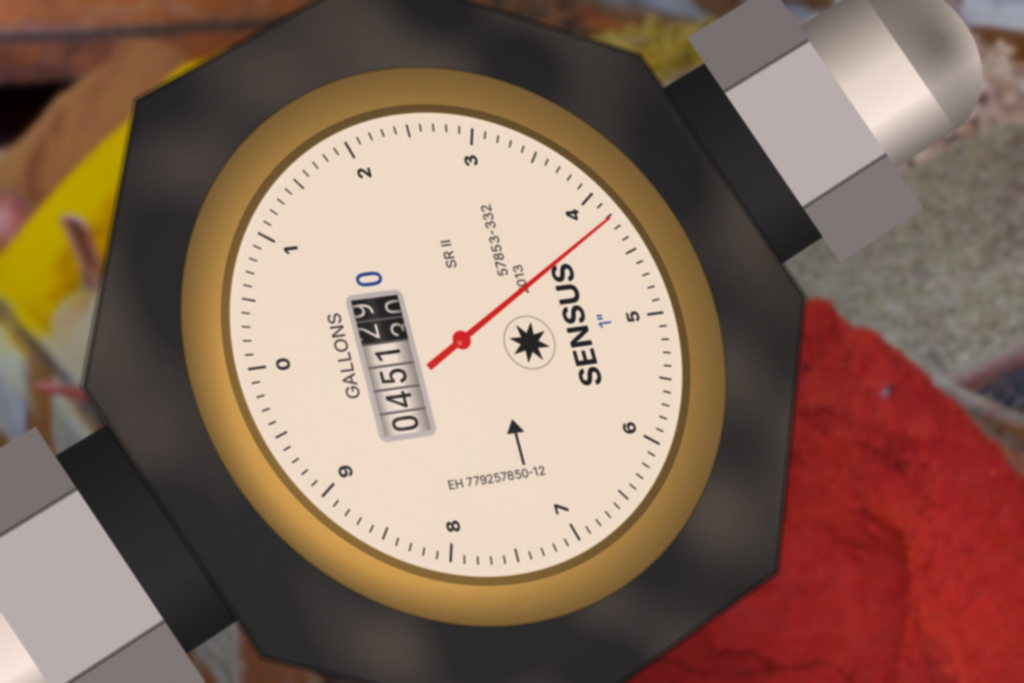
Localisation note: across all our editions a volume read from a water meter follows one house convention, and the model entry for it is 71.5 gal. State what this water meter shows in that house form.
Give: 451294.2 gal
